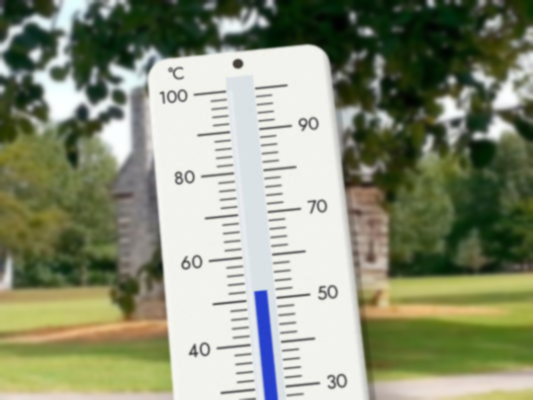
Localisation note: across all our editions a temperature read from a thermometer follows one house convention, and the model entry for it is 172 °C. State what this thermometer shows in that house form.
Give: 52 °C
